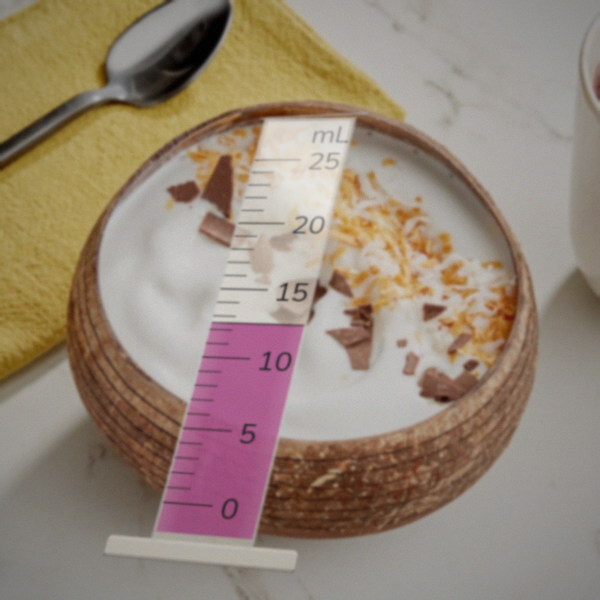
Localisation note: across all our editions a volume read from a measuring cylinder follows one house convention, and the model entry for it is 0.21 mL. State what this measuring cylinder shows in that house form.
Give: 12.5 mL
